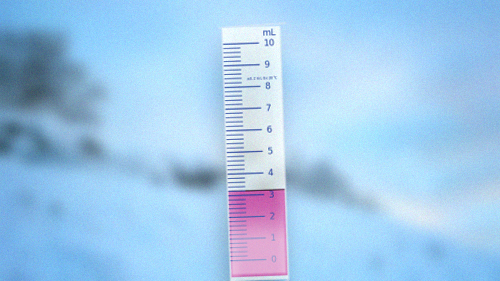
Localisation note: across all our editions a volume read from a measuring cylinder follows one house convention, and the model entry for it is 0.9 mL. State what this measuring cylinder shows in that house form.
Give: 3.2 mL
